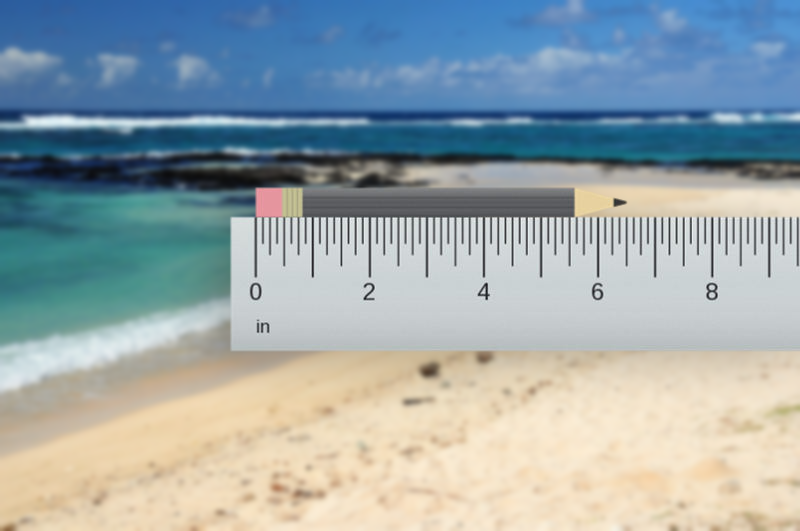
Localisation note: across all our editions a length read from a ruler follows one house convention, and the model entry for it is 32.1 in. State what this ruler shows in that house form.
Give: 6.5 in
